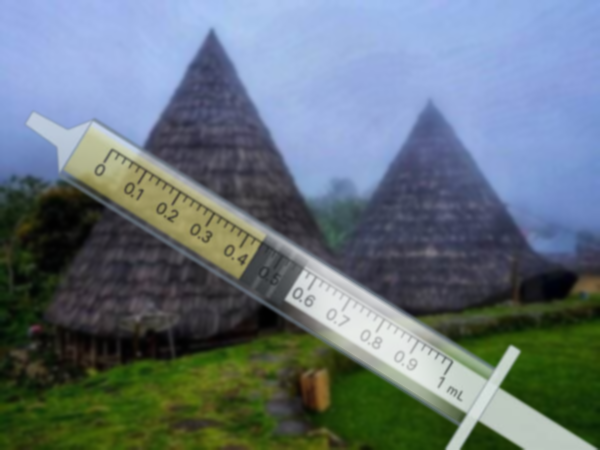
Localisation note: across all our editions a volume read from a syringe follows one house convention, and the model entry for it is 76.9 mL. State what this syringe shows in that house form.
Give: 0.44 mL
